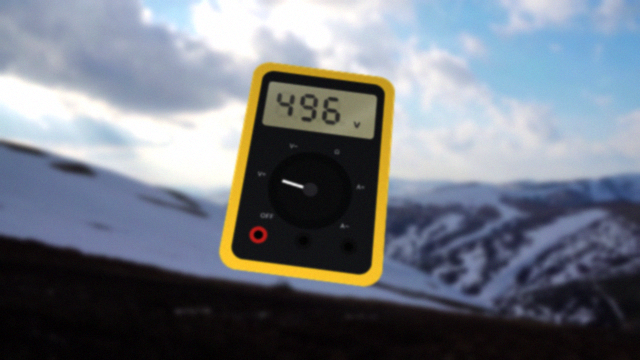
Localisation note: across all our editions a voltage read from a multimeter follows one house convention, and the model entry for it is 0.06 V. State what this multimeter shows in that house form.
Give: 496 V
